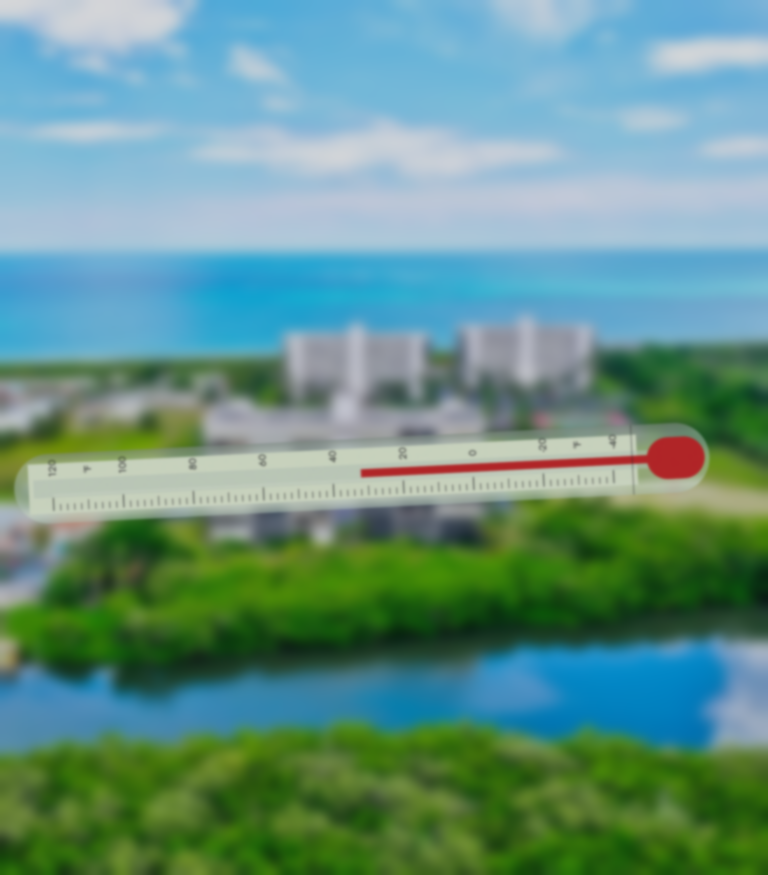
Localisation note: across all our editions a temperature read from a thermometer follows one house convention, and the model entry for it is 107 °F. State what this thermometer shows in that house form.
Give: 32 °F
